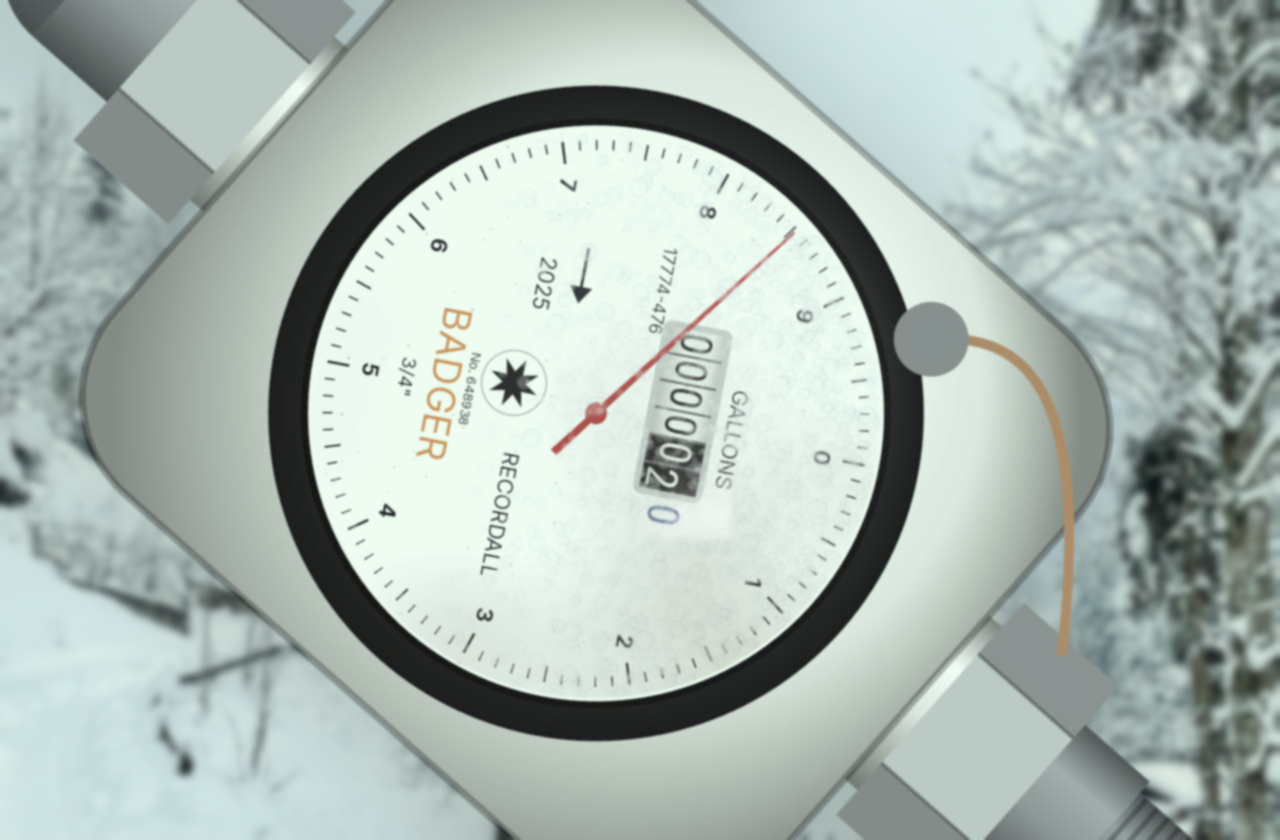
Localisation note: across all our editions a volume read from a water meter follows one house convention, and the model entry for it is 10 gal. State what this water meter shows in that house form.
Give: 18.5 gal
